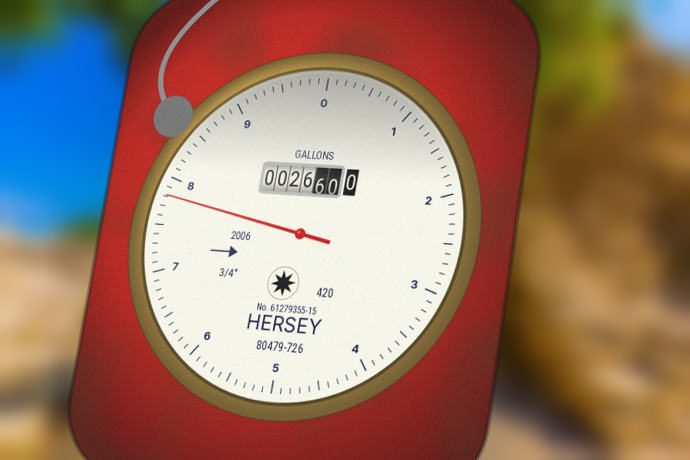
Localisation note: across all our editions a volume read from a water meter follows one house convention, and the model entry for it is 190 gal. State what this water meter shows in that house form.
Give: 26597.8 gal
